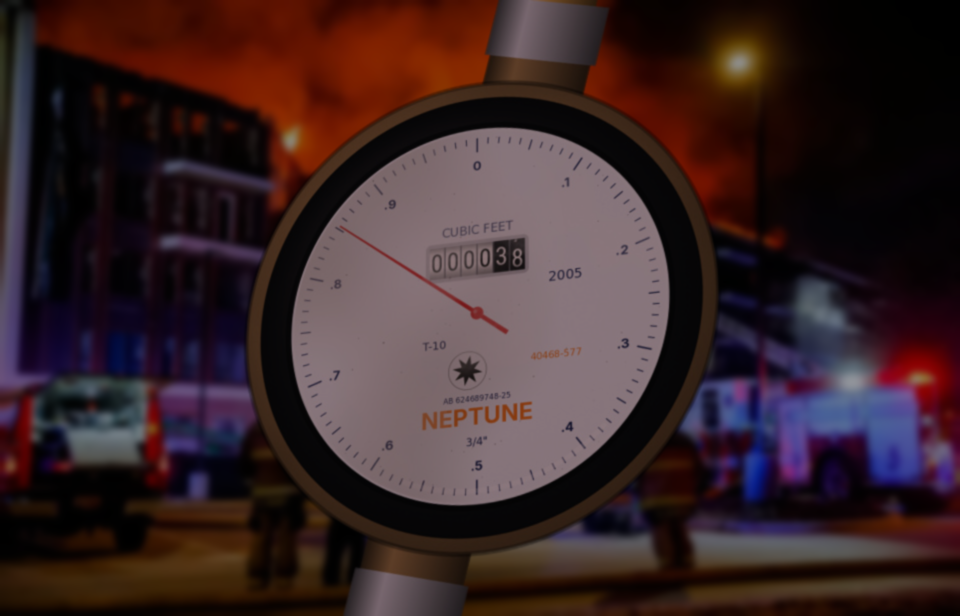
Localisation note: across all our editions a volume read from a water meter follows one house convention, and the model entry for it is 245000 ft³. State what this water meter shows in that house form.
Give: 37.85 ft³
